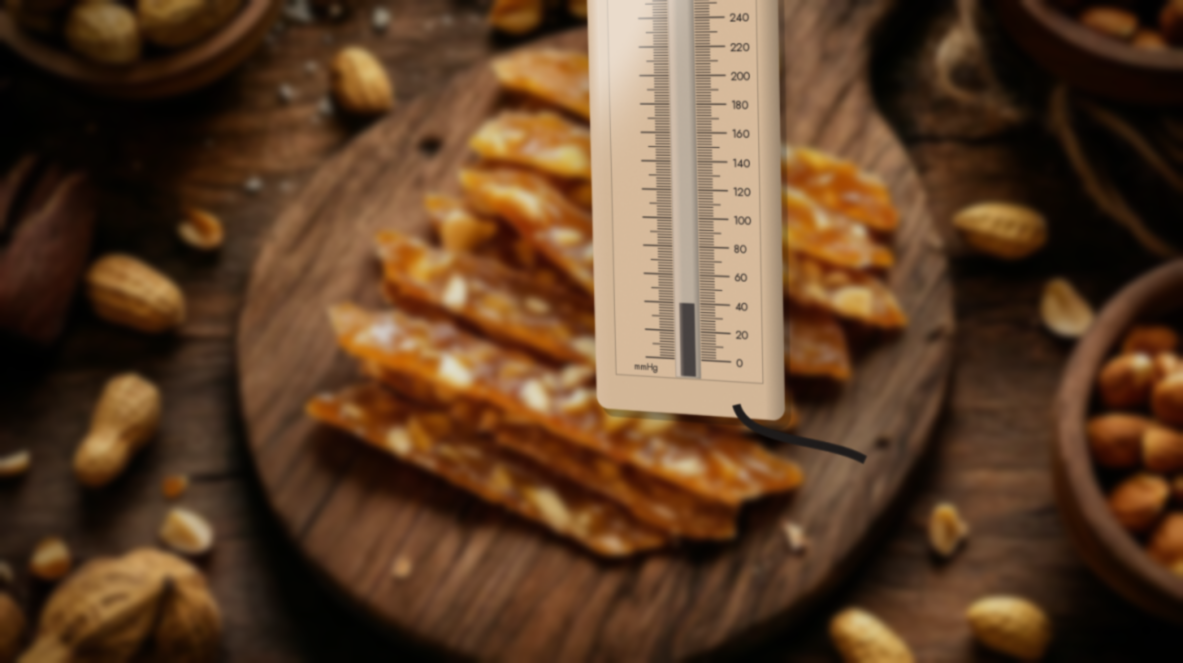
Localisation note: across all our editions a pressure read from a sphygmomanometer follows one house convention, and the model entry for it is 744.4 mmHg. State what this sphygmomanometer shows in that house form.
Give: 40 mmHg
